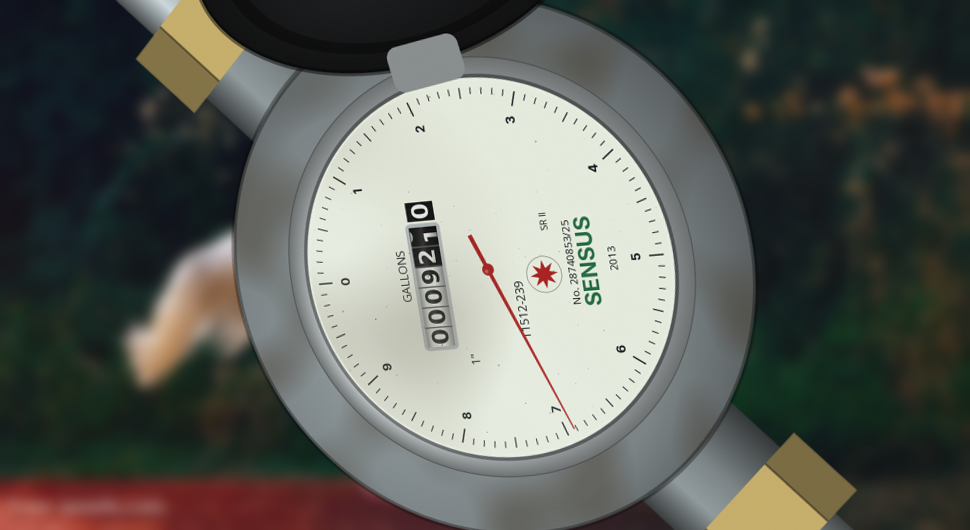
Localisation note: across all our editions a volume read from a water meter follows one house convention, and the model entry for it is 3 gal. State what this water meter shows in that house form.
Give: 9206.9 gal
